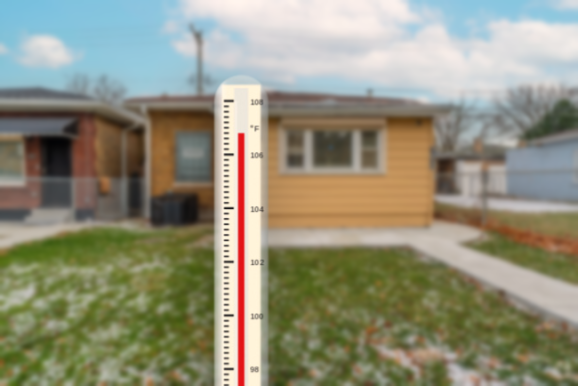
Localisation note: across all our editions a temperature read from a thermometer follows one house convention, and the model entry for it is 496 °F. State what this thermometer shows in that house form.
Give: 106.8 °F
